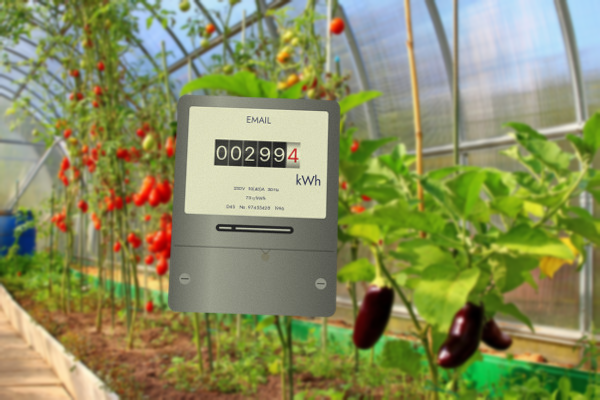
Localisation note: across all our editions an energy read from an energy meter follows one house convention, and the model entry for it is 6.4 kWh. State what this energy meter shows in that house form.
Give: 299.4 kWh
